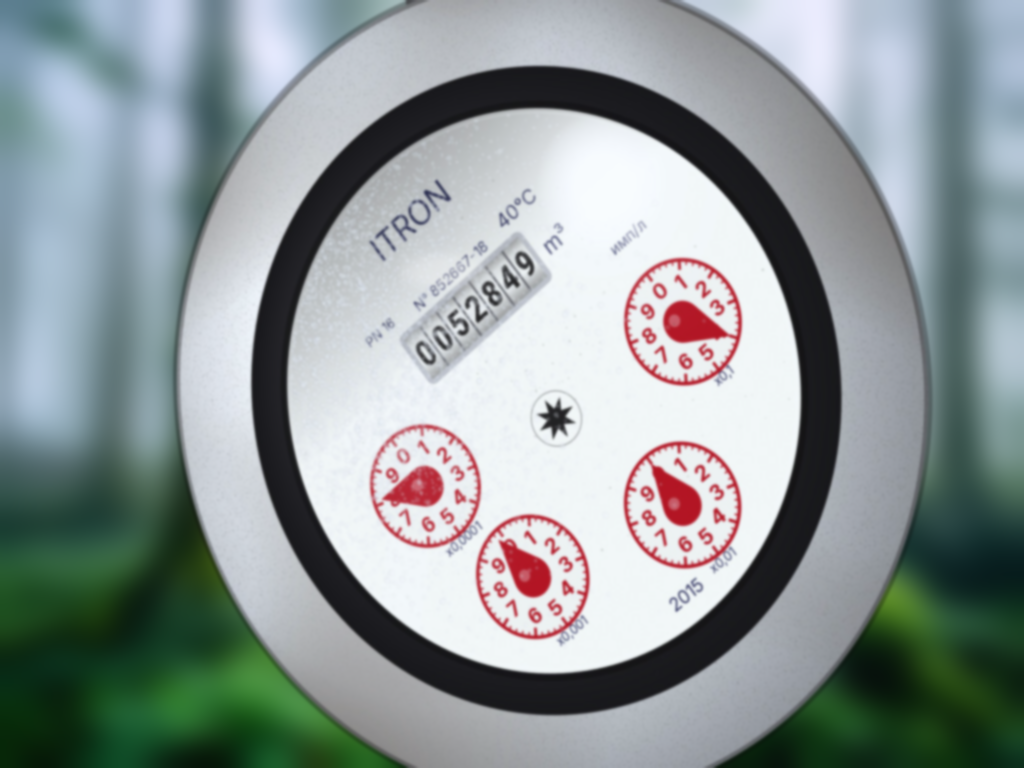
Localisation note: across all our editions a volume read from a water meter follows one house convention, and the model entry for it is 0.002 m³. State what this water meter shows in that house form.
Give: 52849.3998 m³
